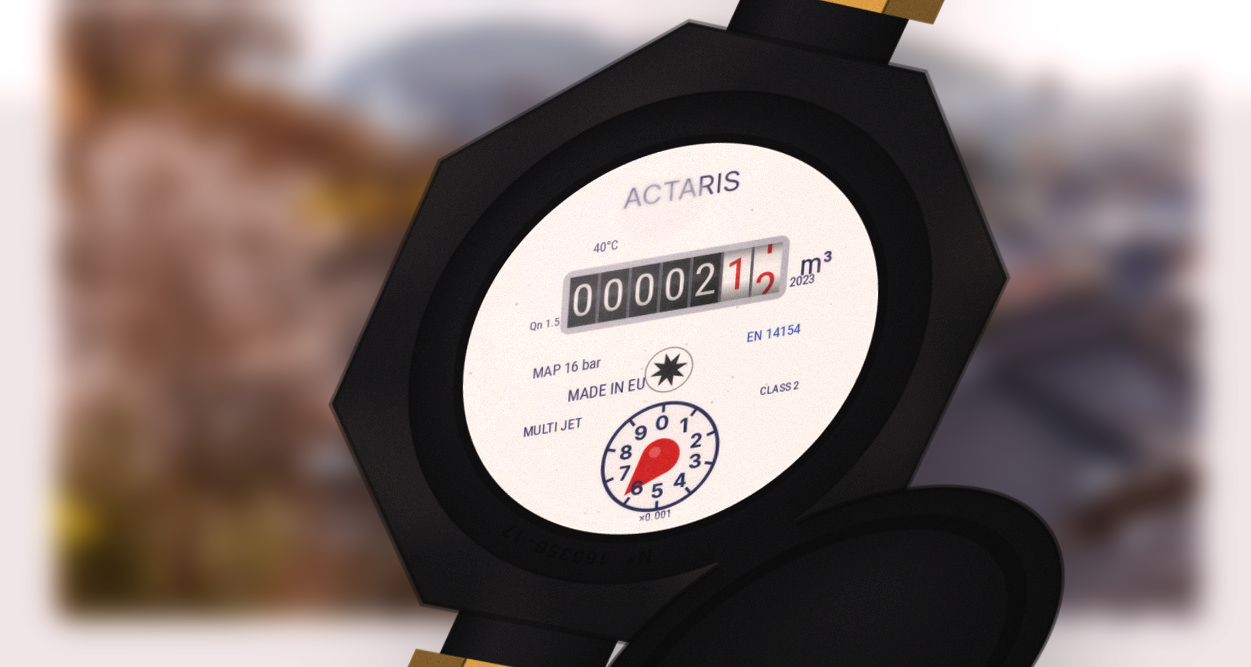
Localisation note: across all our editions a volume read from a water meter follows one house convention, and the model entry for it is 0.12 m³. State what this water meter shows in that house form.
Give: 2.116 m³
